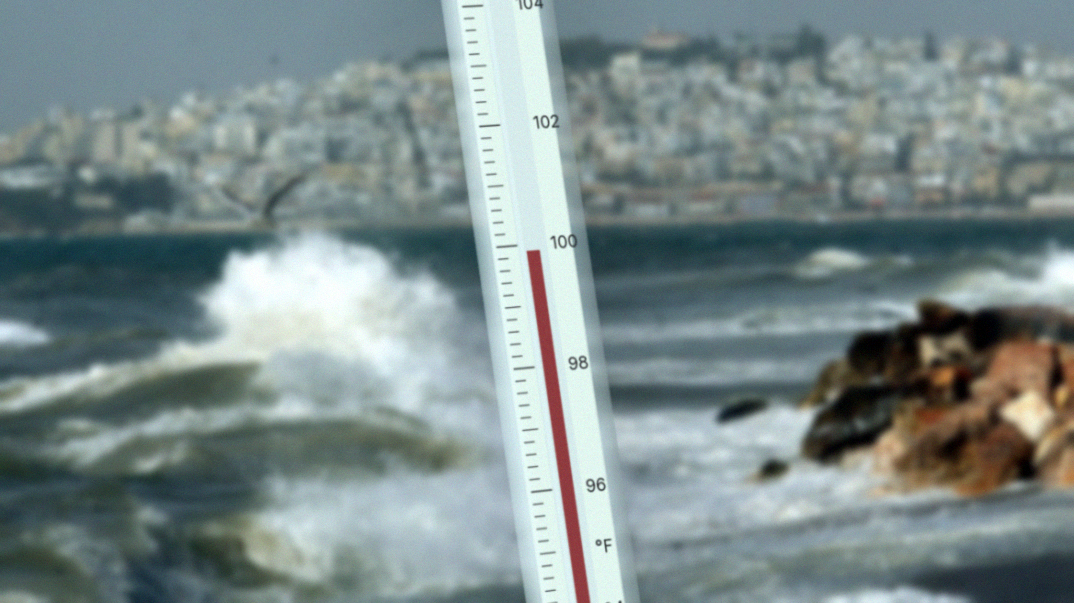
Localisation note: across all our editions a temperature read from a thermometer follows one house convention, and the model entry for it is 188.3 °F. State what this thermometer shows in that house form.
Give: 99.9 °F
